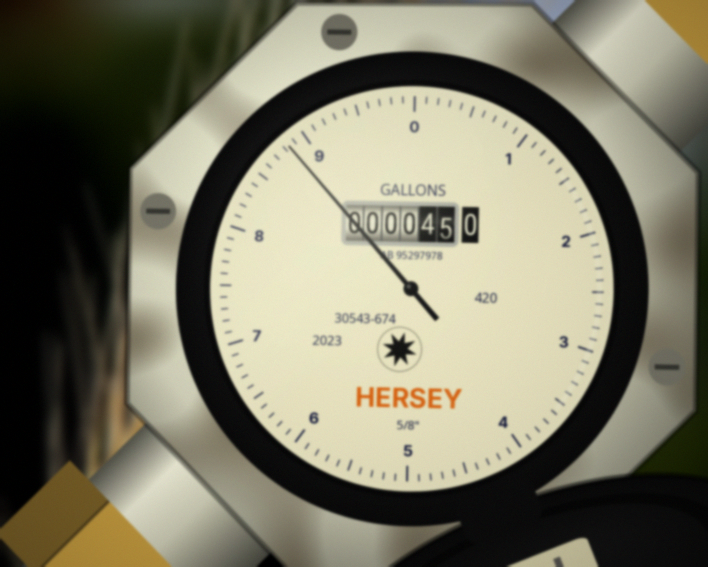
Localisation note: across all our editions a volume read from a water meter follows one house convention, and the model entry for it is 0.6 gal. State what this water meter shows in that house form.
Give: 448.8 gal
